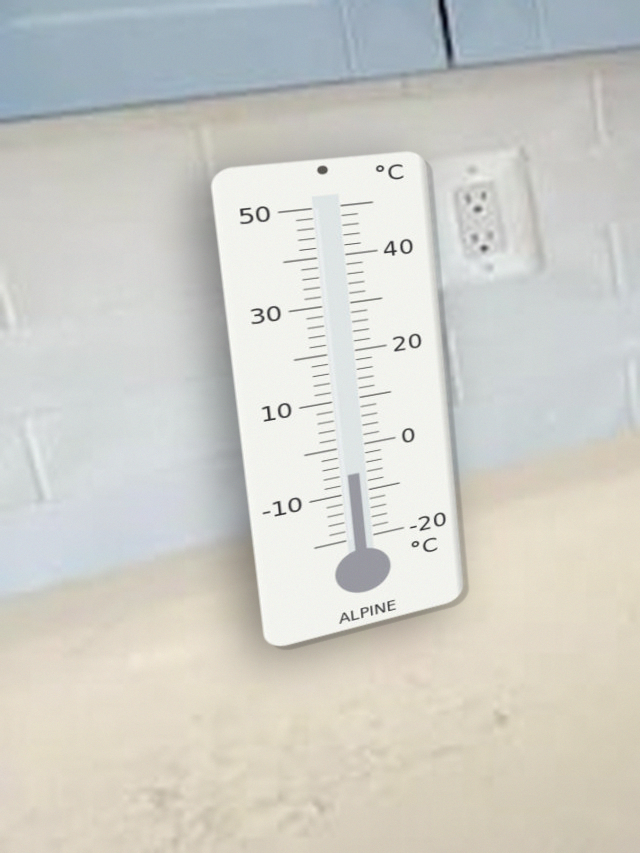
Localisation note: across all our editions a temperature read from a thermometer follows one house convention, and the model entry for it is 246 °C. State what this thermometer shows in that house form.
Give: -6 °C
